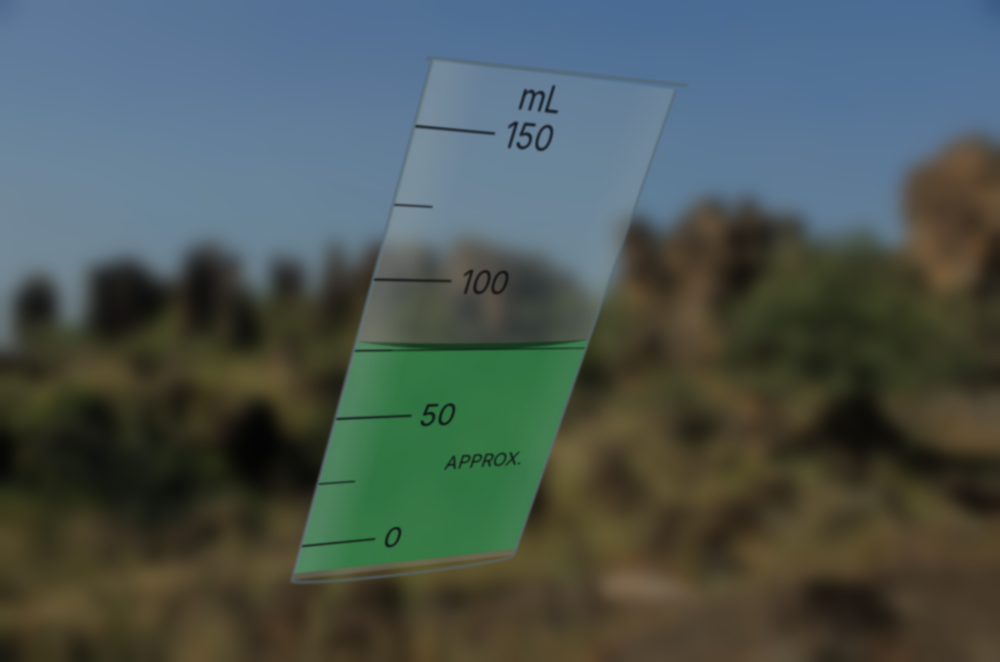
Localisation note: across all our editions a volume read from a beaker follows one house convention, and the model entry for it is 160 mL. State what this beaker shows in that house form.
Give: 75 mL
